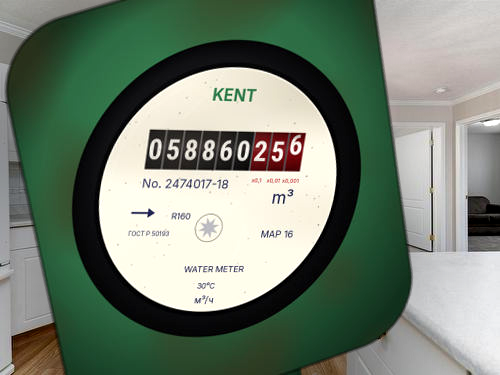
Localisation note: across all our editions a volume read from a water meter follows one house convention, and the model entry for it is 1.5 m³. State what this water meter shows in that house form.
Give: 58860.256 m³
